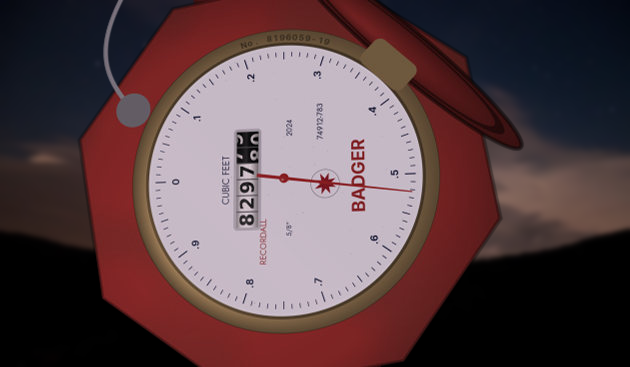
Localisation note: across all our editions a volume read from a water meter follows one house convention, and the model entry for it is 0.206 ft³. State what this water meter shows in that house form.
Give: 829779.52 ft³
